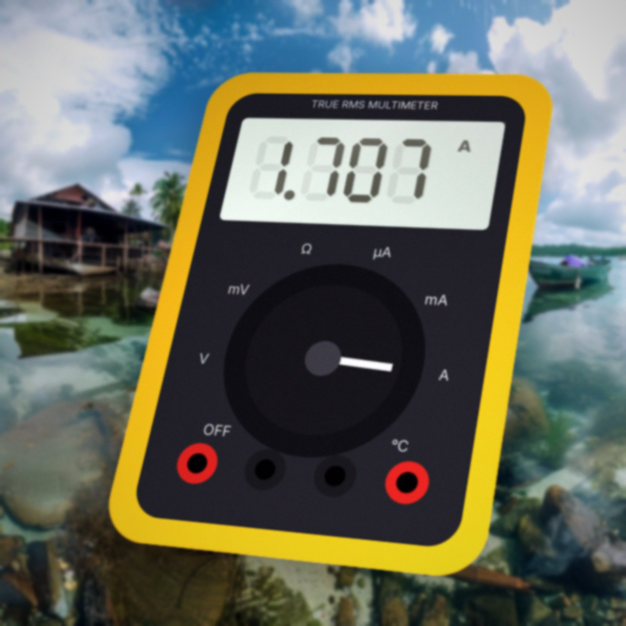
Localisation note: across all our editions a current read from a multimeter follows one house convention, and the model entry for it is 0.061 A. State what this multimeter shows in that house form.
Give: 1.707 A
